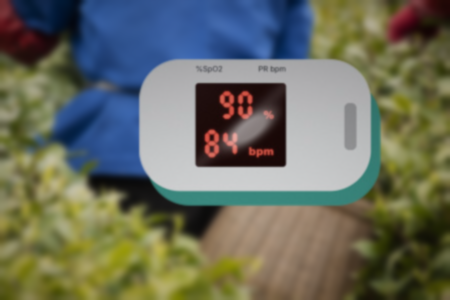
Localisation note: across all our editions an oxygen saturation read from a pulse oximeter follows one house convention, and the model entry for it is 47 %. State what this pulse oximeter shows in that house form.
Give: 90 %
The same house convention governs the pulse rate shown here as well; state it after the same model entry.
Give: 84 bpm
